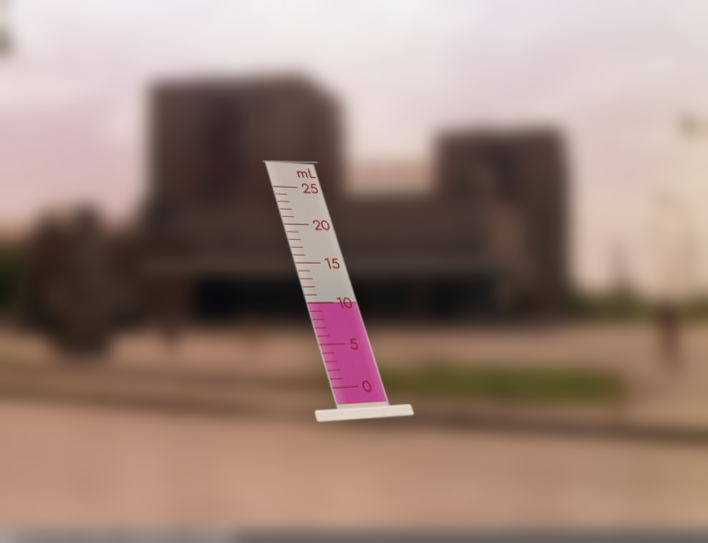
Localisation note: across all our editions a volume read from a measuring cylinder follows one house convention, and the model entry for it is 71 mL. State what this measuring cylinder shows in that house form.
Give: 10 mL
